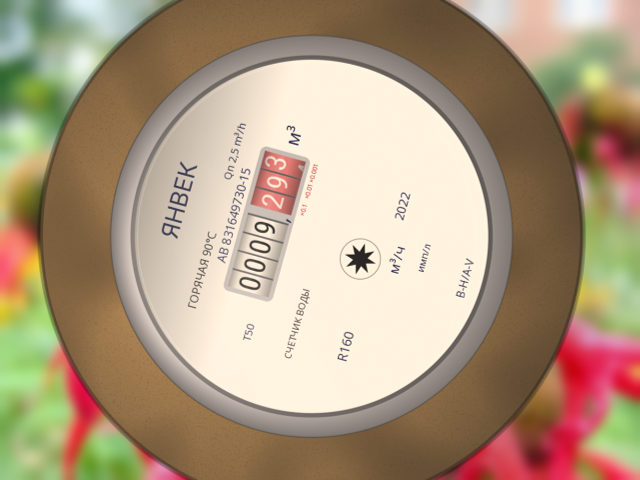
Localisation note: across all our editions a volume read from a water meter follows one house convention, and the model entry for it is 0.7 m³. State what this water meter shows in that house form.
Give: 9.293 m³
